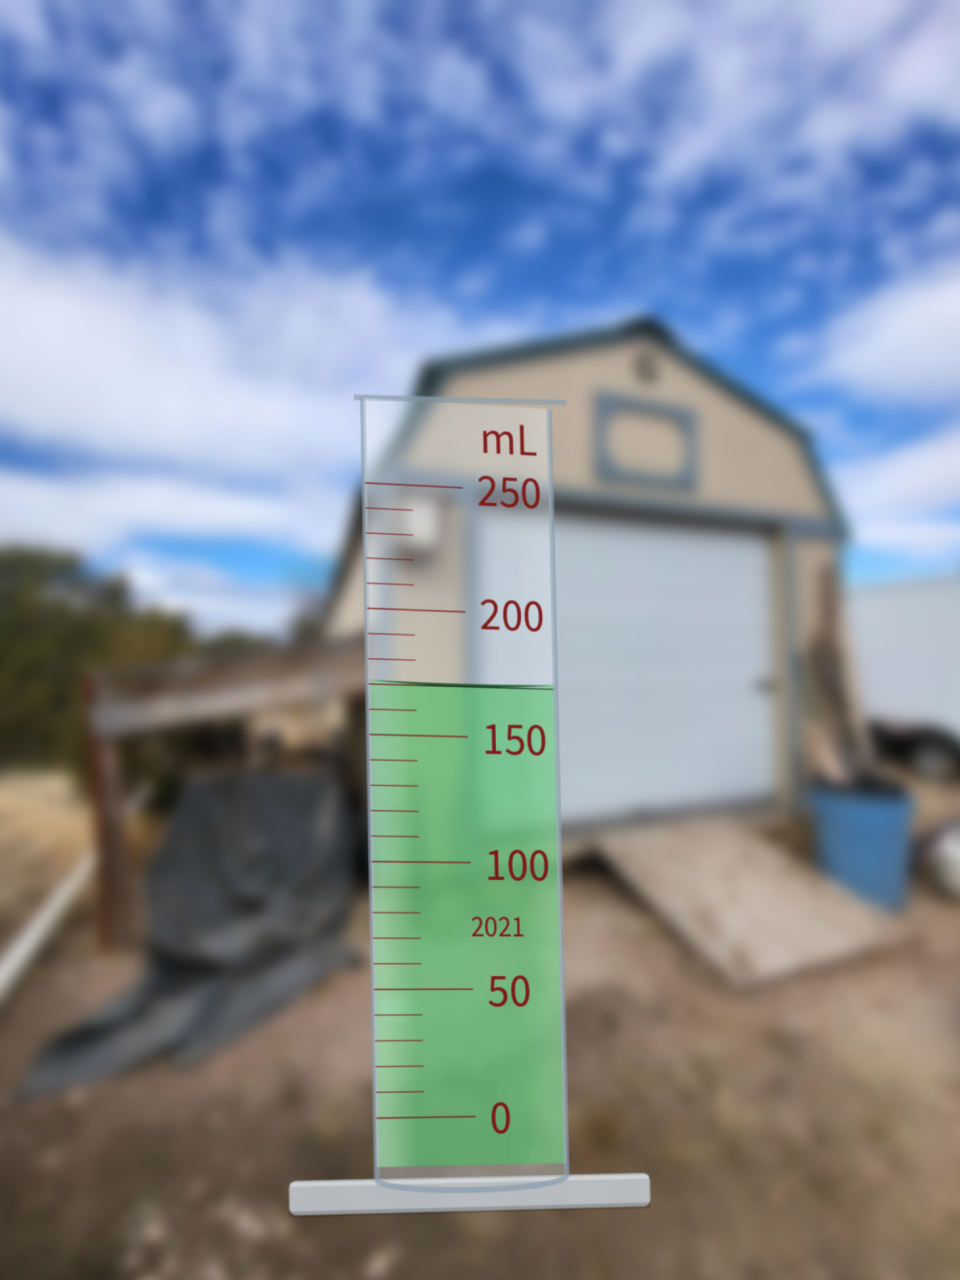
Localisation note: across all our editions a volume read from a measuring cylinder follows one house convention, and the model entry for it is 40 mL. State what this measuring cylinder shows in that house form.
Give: 170 mL
